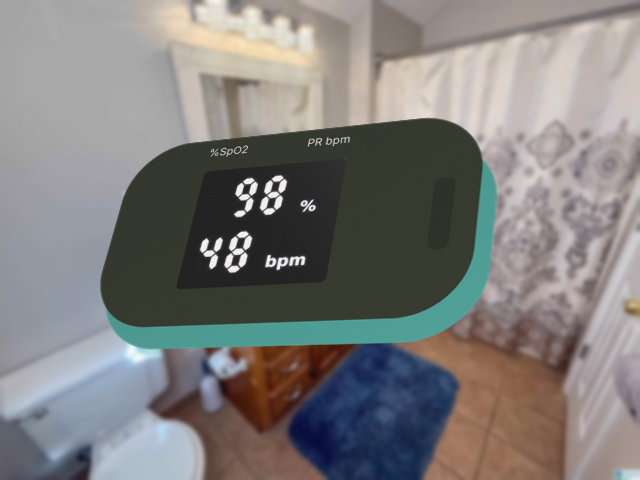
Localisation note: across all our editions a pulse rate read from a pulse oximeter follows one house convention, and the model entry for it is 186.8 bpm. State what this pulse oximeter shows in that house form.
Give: 48 bpm
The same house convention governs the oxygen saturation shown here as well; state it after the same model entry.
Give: 98 %
